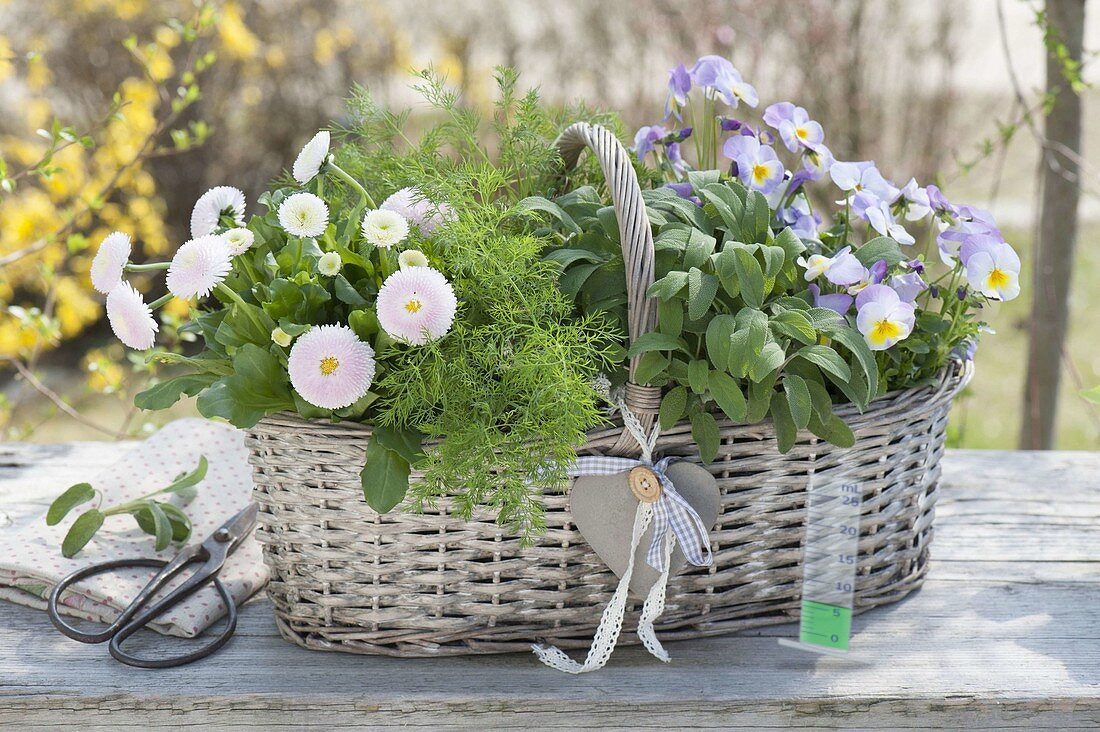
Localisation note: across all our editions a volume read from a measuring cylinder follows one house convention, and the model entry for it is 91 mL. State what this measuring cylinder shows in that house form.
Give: 6 mL
